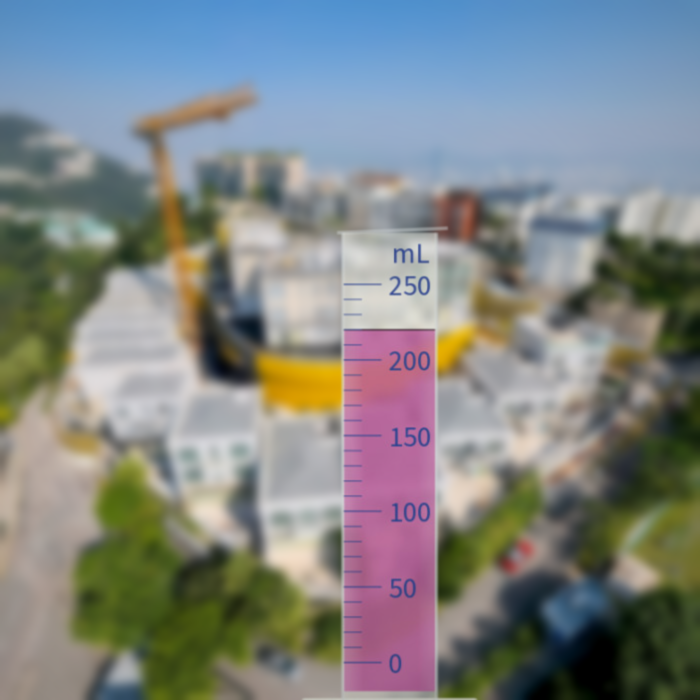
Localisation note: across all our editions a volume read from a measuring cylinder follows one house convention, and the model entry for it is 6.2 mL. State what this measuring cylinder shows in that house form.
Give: 220 mL
